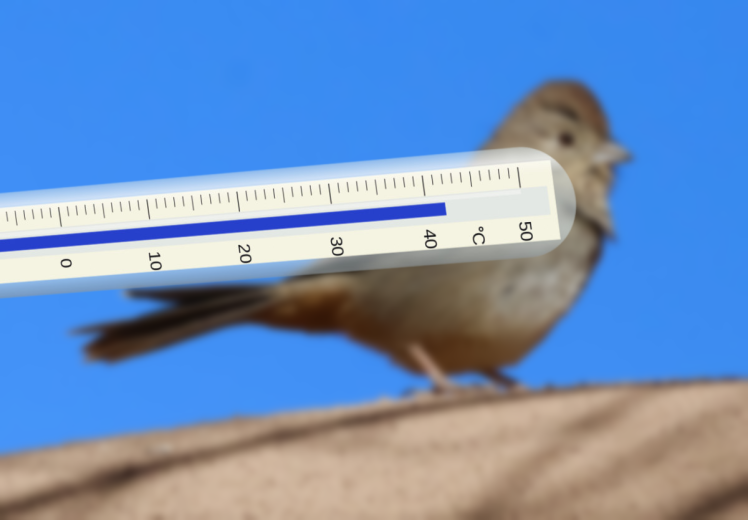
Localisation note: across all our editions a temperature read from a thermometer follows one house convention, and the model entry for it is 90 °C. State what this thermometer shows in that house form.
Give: 42 °C
